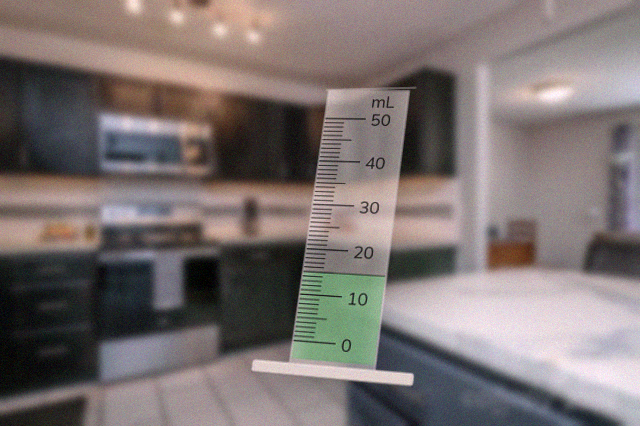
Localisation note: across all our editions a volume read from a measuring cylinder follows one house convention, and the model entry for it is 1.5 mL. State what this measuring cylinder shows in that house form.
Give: 15 mL
